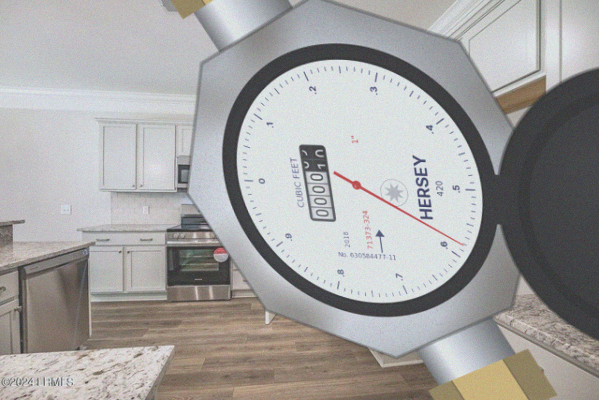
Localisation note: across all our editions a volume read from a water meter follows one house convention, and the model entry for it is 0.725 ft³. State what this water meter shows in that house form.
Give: 9.58 ft³
